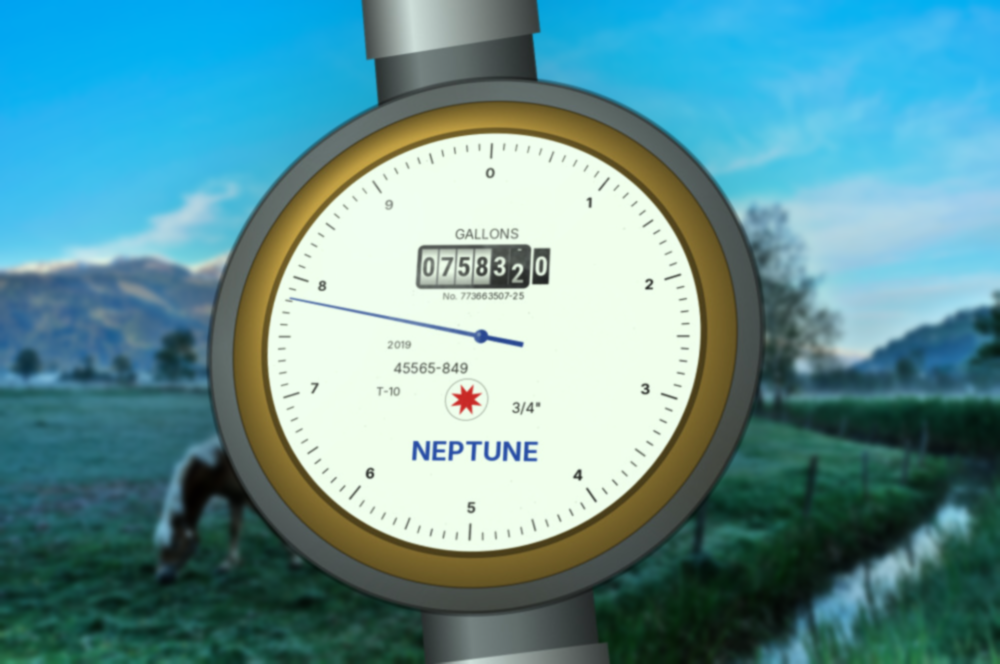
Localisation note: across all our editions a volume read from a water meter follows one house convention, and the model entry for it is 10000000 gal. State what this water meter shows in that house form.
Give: 758317.8 gal
